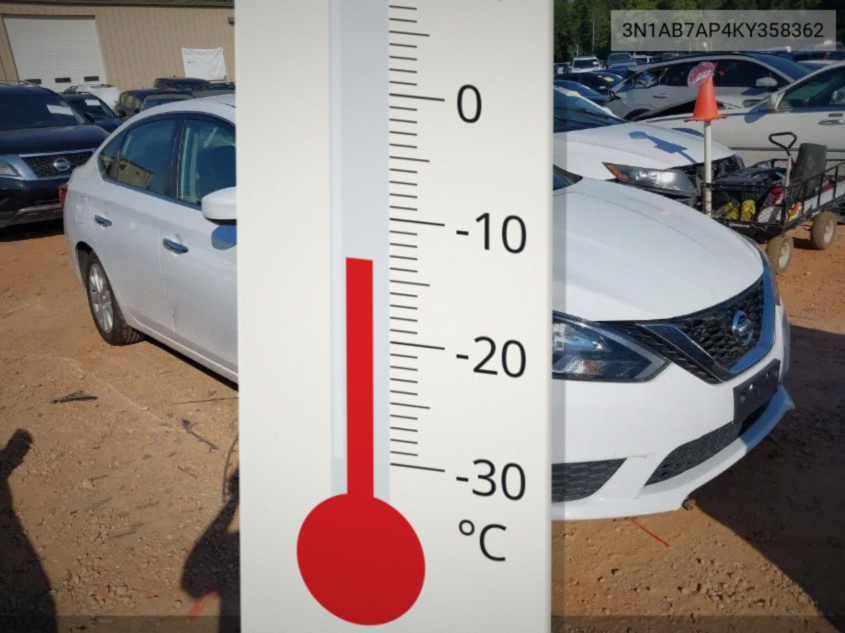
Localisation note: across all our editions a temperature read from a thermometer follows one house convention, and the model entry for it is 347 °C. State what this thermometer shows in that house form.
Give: -13.5 °C
